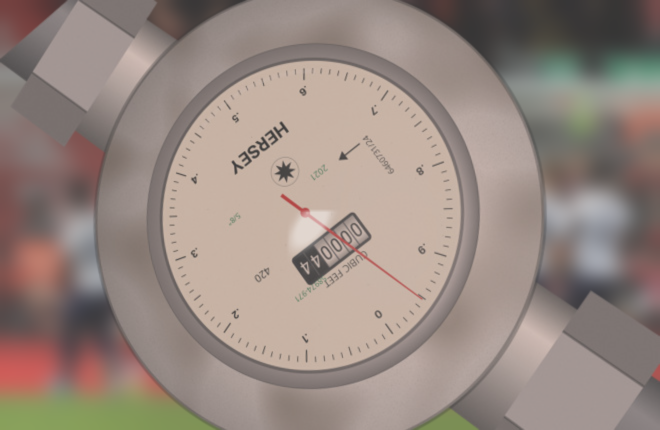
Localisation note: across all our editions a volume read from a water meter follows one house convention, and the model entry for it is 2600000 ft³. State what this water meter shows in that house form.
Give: 43.95 ft³
